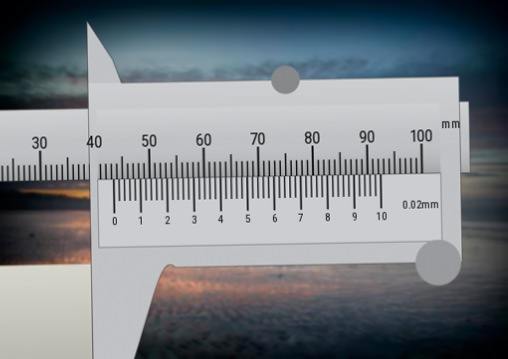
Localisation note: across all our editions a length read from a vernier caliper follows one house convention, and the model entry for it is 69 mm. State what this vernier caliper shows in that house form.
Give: 43.4 mm
